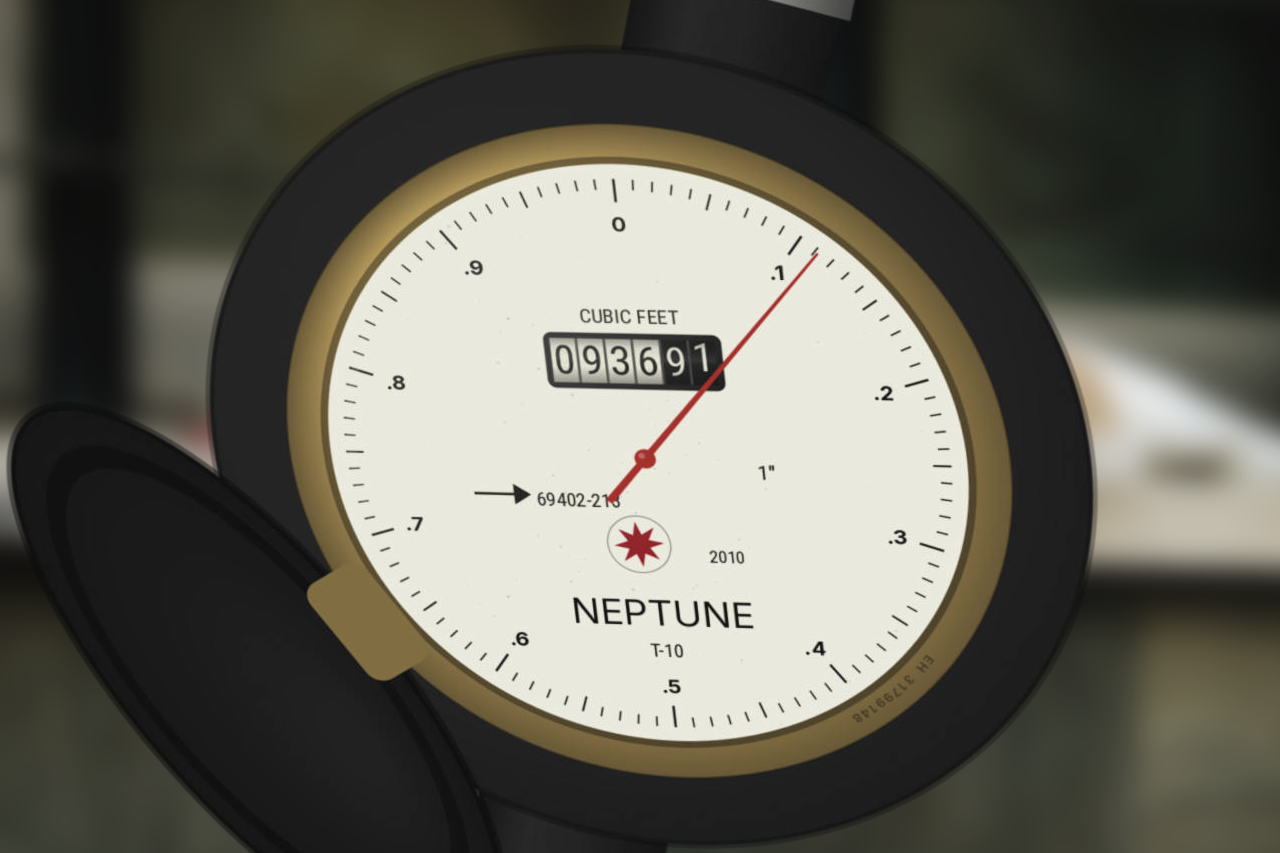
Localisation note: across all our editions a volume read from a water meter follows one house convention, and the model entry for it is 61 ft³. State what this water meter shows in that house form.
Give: 93691.11 ft³
